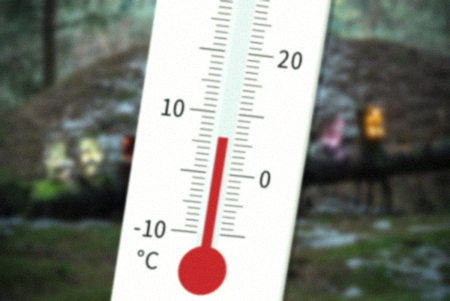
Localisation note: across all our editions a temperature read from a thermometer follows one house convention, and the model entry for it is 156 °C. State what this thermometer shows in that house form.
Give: 6 °C
